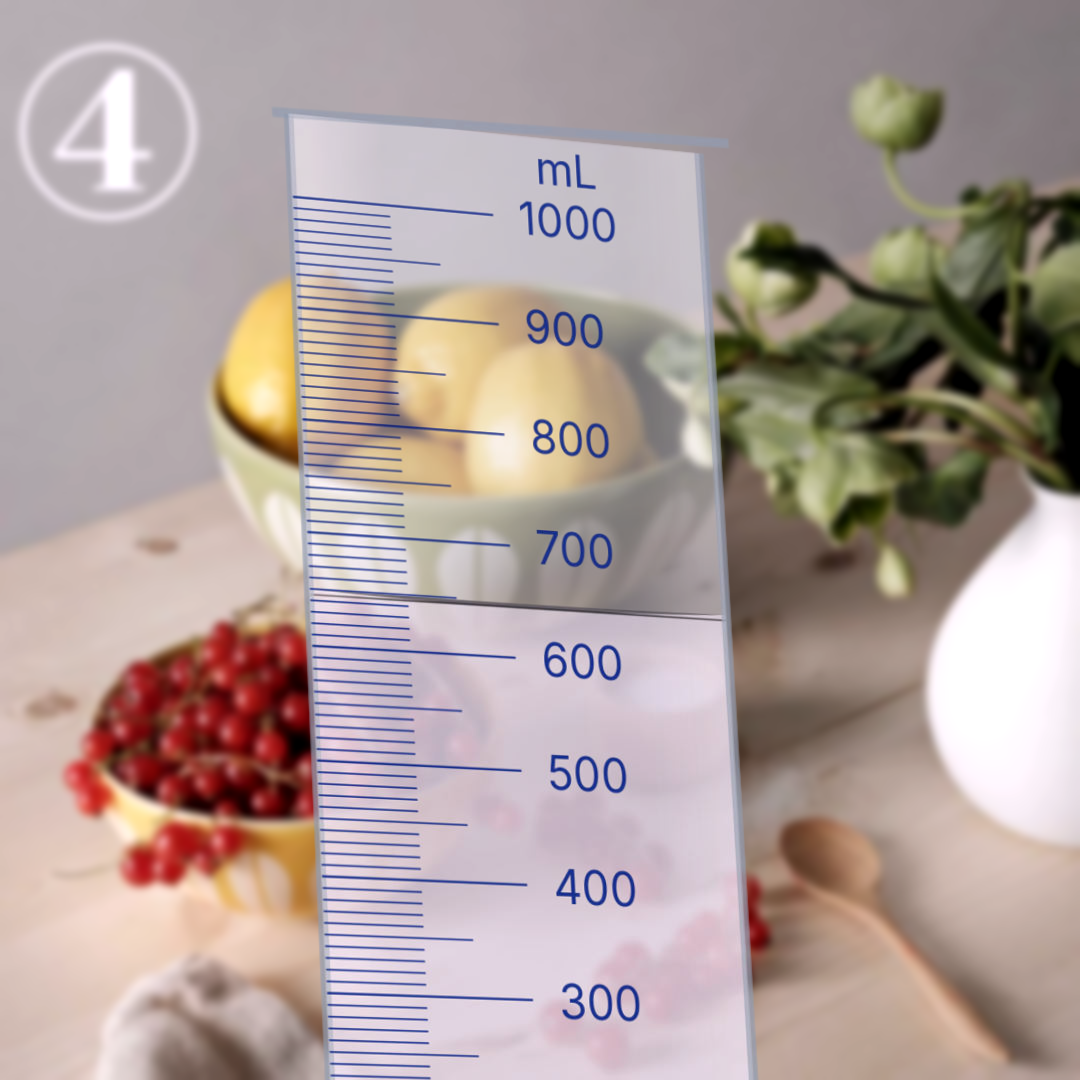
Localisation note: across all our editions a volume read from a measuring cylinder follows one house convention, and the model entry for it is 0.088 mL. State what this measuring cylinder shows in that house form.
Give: 645 mL
